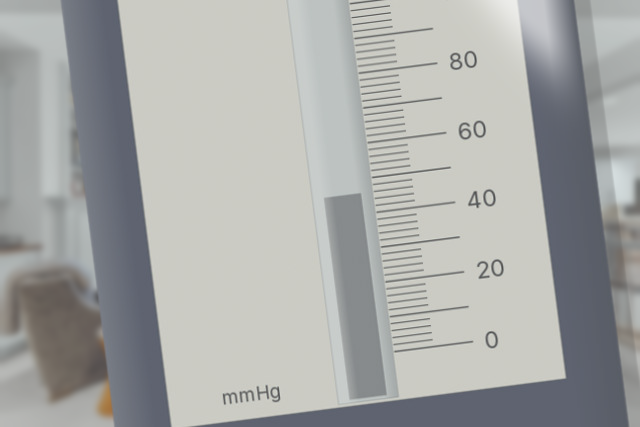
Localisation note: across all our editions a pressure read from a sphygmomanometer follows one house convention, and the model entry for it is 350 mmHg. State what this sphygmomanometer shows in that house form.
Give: 46 mmHg
